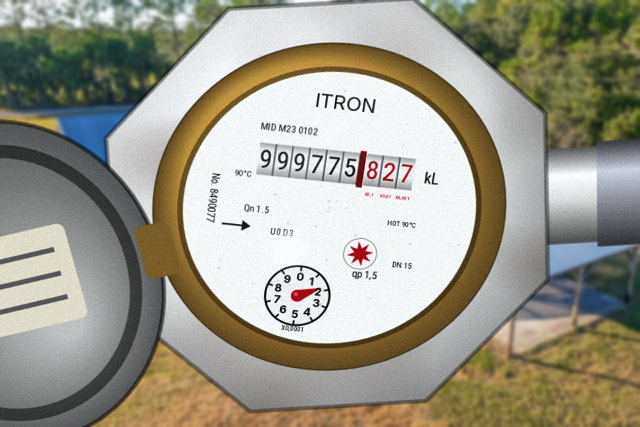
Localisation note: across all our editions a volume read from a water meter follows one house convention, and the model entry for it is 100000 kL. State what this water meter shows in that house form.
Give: 999775.8271 kL
